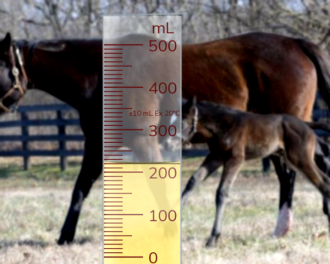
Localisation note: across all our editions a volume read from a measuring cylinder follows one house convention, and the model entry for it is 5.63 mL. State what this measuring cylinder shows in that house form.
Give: 220 mL
